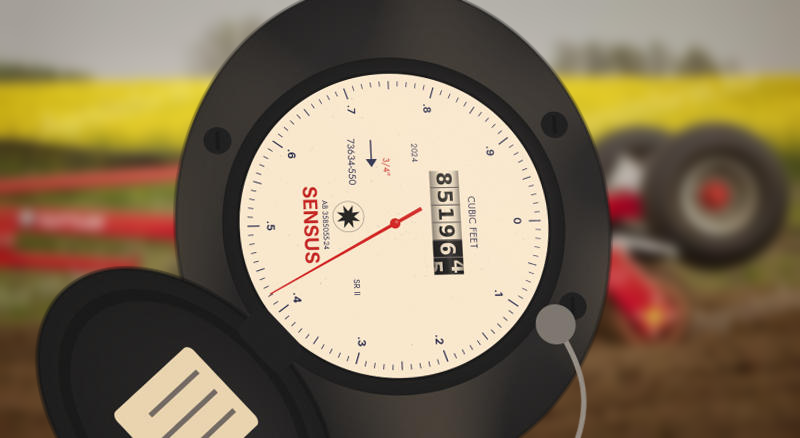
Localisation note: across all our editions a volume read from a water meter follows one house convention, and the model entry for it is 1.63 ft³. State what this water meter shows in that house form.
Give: 851964.42 ft³
